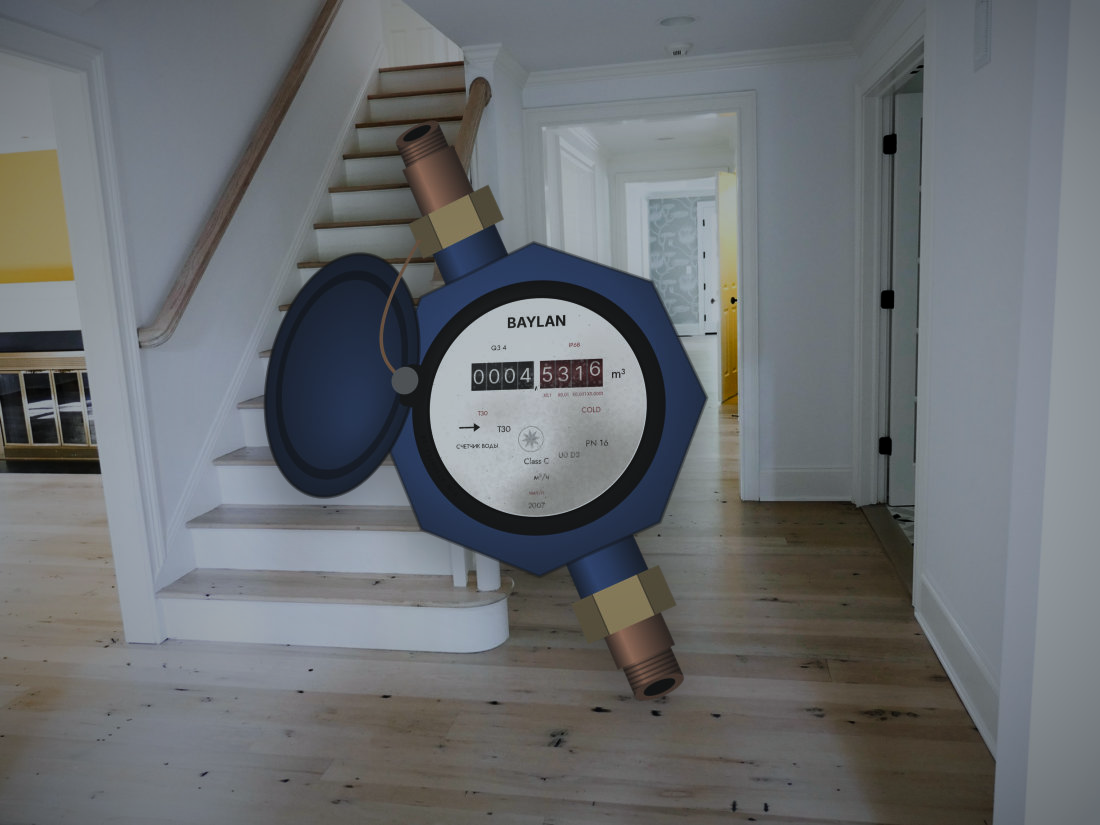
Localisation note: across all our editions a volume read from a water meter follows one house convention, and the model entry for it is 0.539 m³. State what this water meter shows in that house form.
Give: 4.5316 m³
